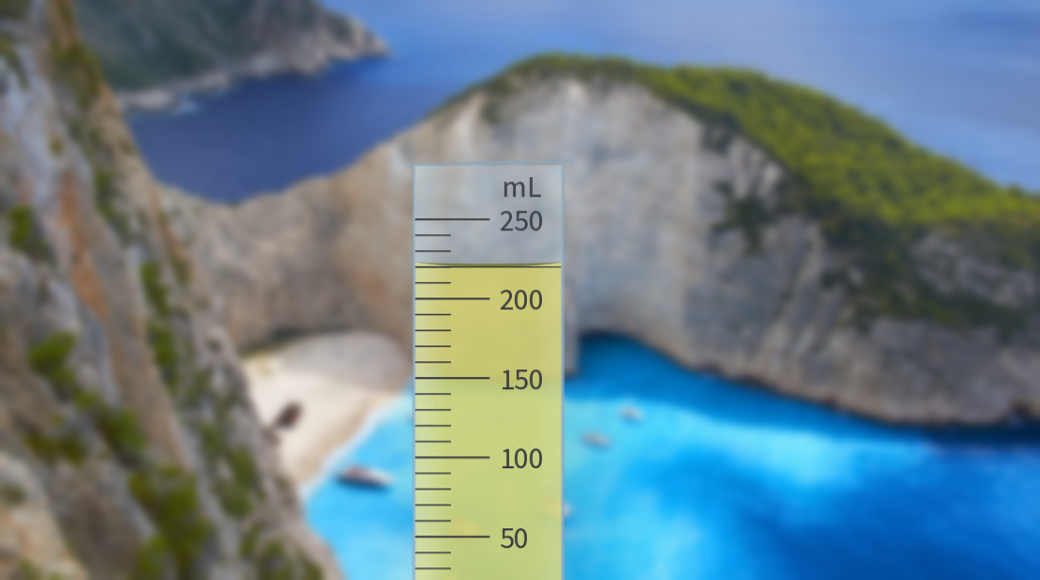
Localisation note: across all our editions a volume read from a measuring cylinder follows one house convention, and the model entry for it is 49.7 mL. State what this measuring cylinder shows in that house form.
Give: 220 mL
